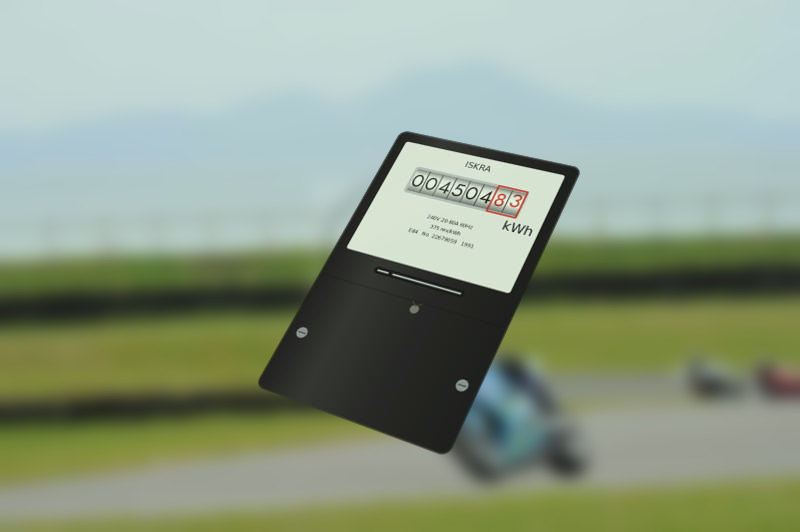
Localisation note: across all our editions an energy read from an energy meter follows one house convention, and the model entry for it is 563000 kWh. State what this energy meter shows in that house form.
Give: 4504.83 kWh
